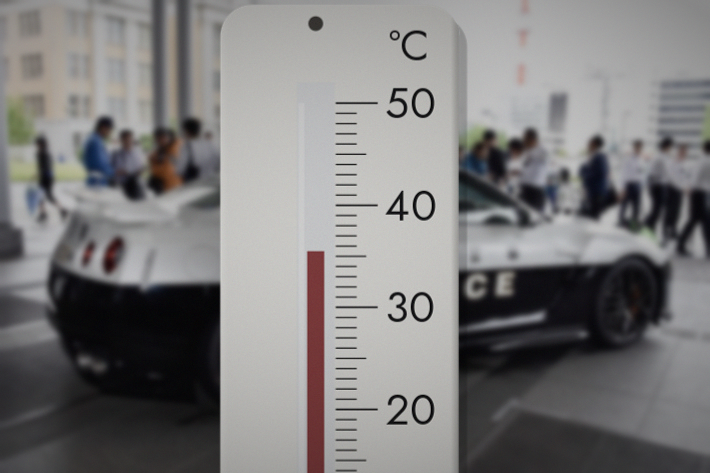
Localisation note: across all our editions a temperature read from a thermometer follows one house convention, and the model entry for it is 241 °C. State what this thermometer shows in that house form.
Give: 35.5 °C
